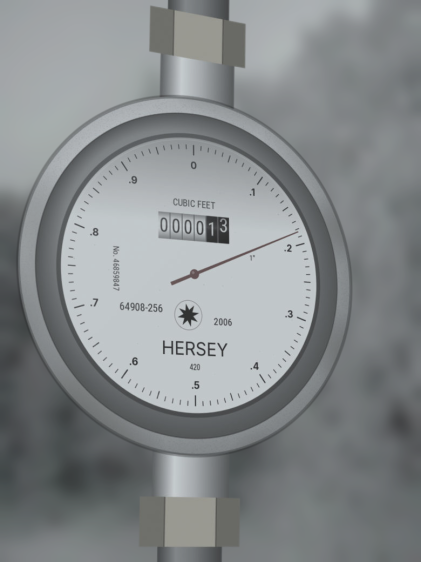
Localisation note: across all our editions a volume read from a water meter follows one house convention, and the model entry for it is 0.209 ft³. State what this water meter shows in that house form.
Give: 13.18 ft³
